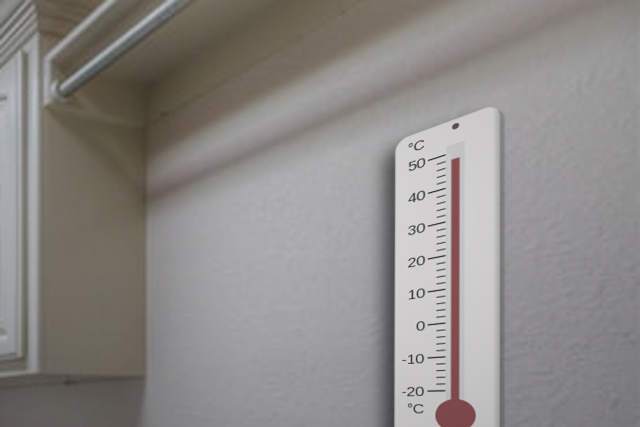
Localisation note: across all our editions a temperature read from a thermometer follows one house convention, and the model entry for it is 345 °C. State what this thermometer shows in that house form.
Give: 48 °C
